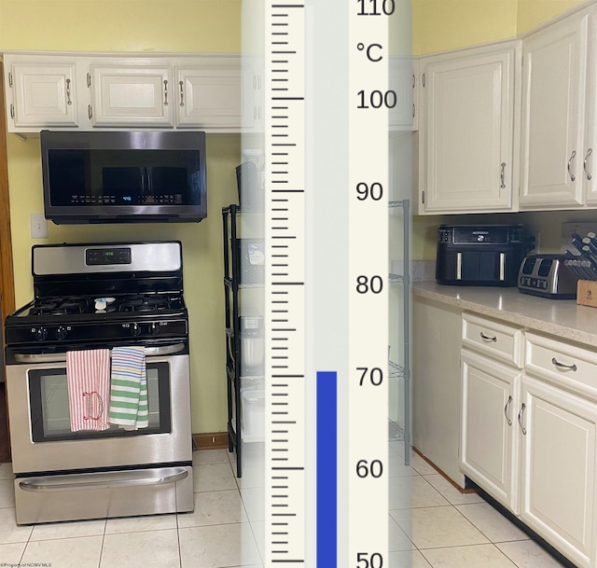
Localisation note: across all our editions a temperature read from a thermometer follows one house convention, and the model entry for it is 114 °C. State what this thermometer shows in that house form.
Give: 70.5 °C
